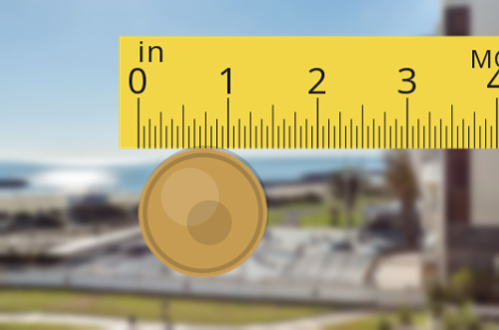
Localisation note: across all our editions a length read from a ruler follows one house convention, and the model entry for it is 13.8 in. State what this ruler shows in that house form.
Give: 1.4375 in
